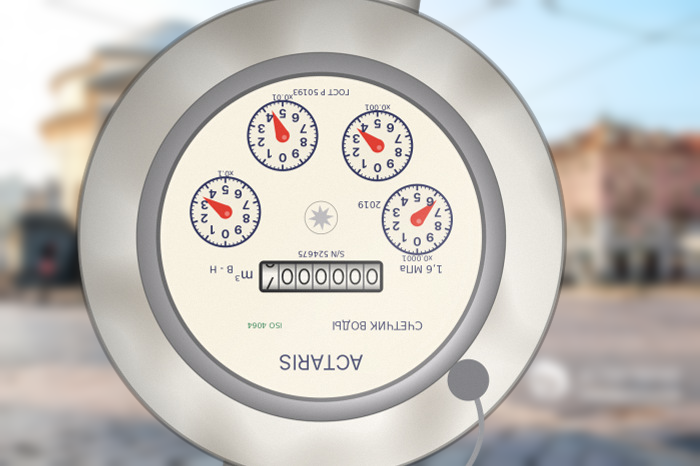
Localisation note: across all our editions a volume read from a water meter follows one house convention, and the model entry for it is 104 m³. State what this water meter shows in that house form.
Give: 7.3436 m³
